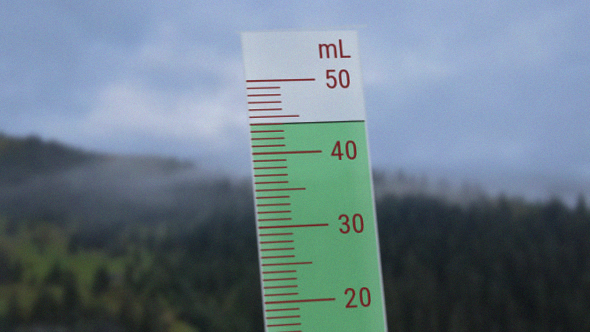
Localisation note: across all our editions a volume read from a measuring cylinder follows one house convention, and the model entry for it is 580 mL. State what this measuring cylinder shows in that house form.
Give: 44 mL
